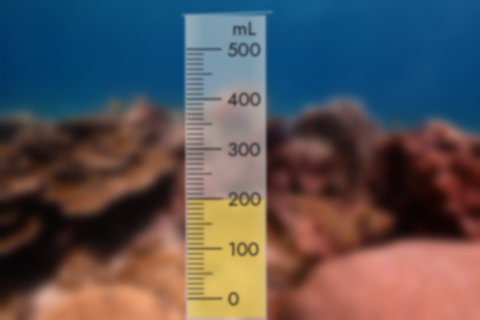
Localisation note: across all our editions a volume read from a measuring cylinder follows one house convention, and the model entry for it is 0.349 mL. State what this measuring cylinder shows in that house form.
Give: 200 mL
